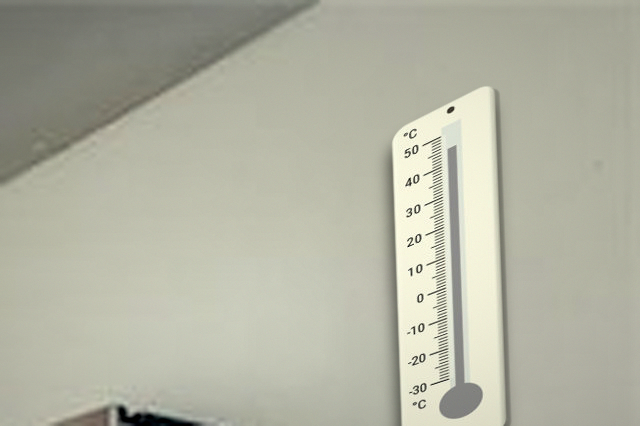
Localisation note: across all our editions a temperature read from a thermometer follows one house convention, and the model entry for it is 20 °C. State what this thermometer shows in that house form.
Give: 45 °C
